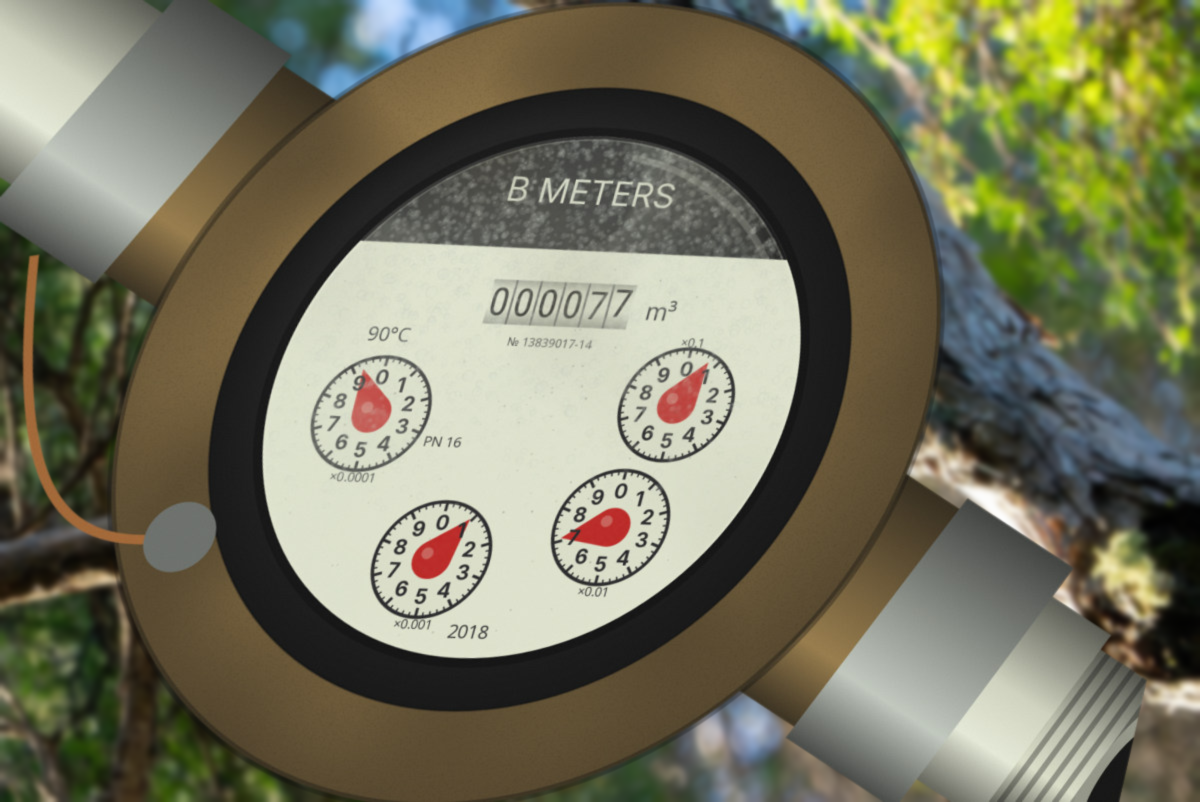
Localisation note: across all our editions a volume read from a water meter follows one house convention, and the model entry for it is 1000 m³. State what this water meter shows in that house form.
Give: 77.0709 m³
